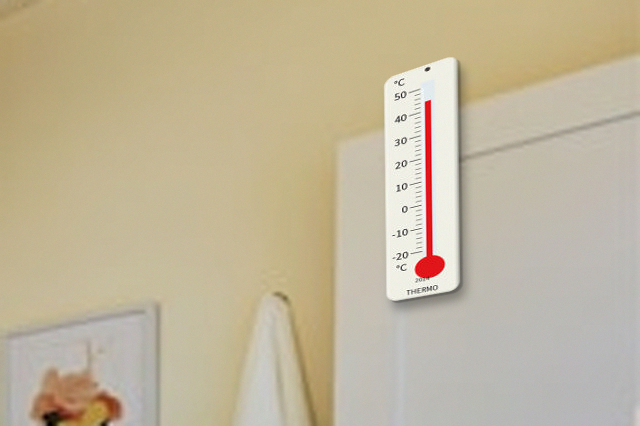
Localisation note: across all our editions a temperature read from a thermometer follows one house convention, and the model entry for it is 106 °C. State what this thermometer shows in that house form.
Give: 44 °C
